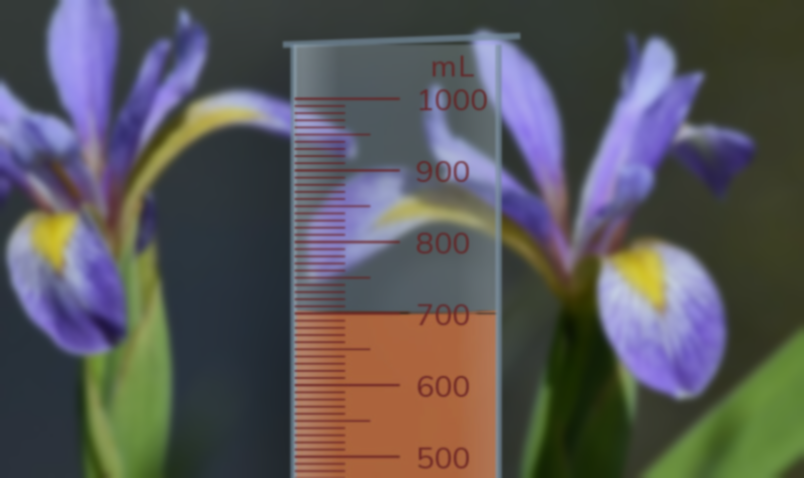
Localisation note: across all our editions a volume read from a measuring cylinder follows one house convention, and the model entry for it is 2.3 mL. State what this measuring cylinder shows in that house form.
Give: 700 mL
